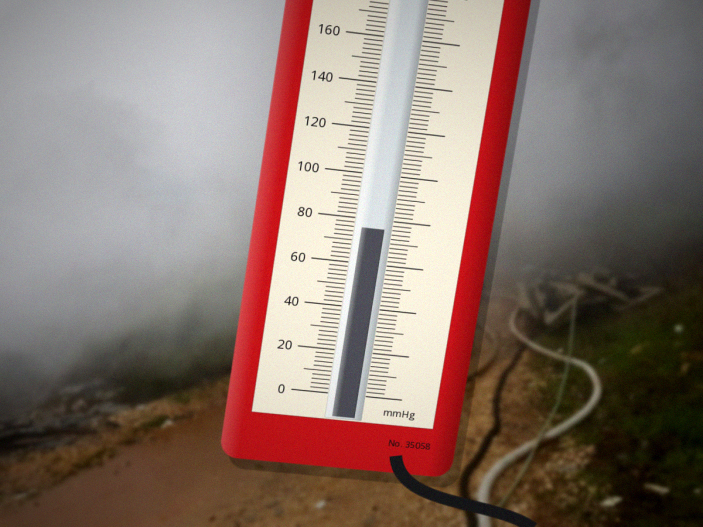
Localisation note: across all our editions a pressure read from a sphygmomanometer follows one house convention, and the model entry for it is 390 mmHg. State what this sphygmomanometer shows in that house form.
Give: 76 mmHg
